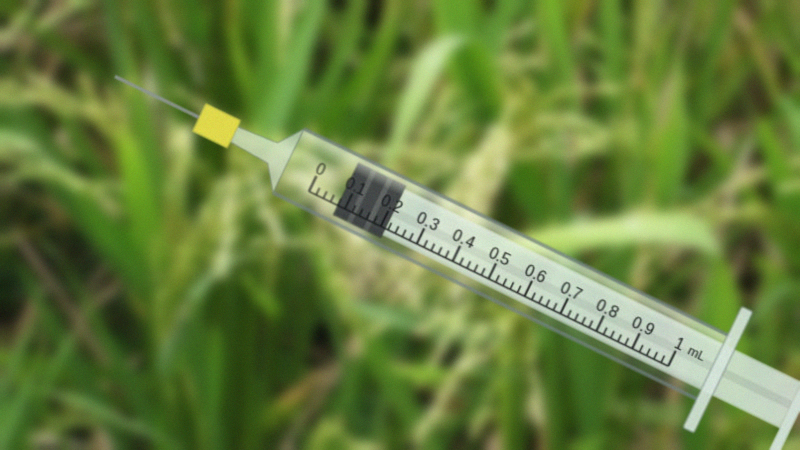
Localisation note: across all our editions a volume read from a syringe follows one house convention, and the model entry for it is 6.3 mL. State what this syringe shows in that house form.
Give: 0.08 mL
